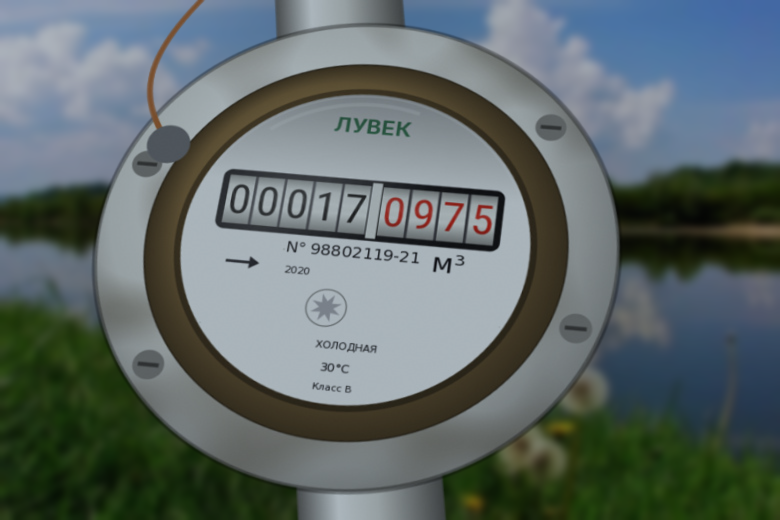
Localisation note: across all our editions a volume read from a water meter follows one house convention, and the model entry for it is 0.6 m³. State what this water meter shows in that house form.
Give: 17.0975 m³
